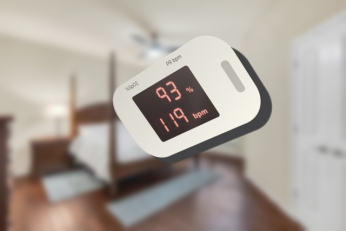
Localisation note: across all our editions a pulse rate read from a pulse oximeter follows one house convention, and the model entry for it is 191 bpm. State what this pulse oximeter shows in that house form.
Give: 119 bpm
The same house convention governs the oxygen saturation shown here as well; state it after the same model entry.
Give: 93 %
